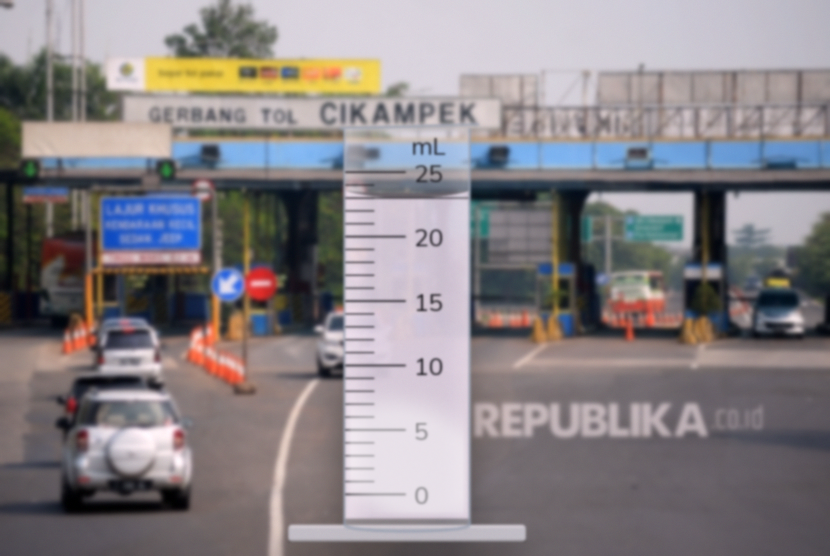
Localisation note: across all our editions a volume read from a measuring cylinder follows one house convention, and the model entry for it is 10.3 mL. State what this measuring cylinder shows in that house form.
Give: 23 mL
